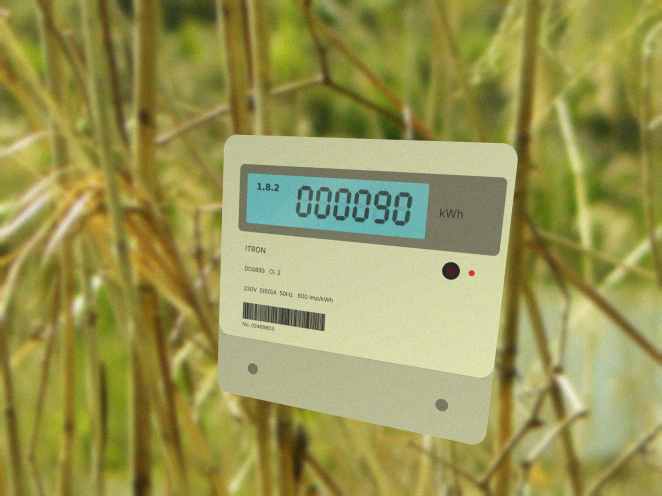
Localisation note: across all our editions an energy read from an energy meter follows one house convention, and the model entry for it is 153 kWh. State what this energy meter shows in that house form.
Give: 90 kWh
